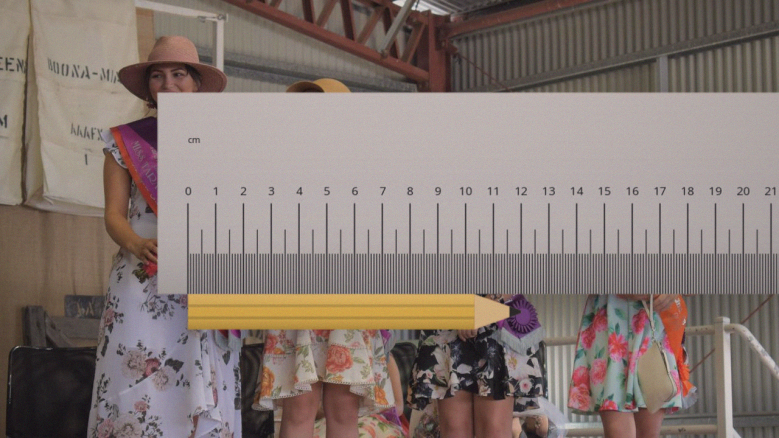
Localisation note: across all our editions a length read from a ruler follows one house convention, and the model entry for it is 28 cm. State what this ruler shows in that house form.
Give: 12 cm
